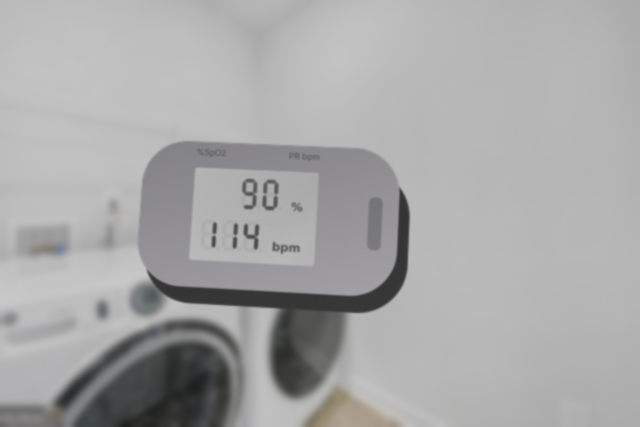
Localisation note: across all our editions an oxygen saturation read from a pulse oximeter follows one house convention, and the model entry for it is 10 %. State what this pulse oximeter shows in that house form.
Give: 90 %
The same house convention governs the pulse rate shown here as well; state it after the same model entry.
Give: 114 bpm
